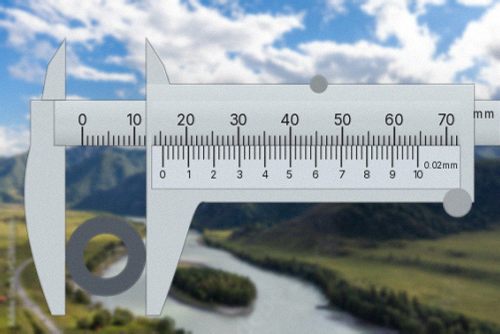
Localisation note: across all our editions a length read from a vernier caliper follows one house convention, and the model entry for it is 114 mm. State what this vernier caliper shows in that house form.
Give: 15.5 mm
